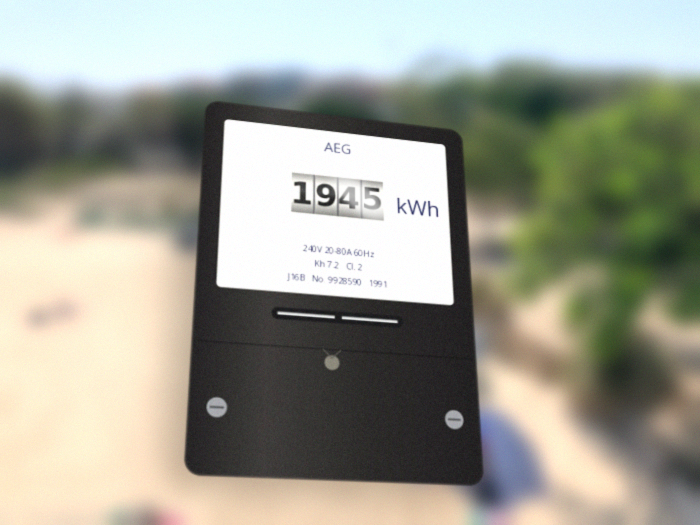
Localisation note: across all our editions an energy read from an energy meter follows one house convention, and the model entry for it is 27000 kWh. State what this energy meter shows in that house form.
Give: 1945 kWh
